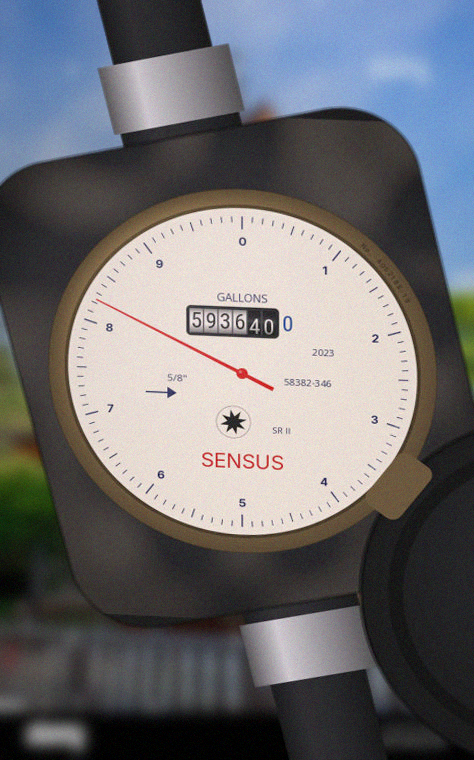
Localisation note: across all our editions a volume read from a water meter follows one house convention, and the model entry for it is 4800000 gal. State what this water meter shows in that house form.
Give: 5936398.2 gal
